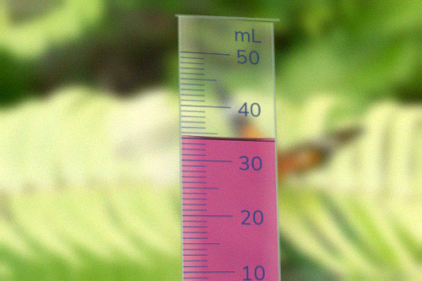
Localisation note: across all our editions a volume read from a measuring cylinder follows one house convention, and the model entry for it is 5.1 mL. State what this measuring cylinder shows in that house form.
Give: 34 mL
